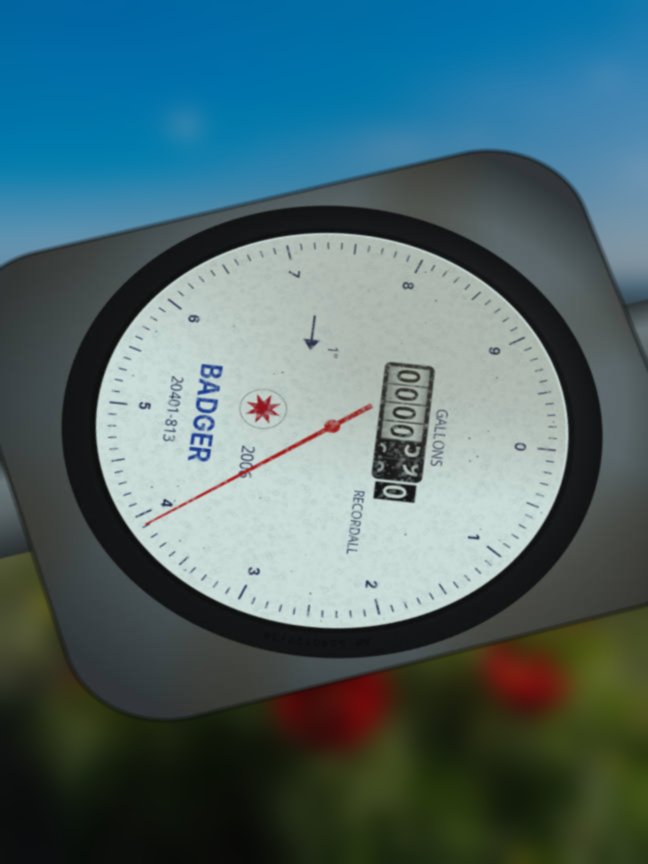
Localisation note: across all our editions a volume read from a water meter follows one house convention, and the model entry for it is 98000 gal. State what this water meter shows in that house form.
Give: 593.9 gal
